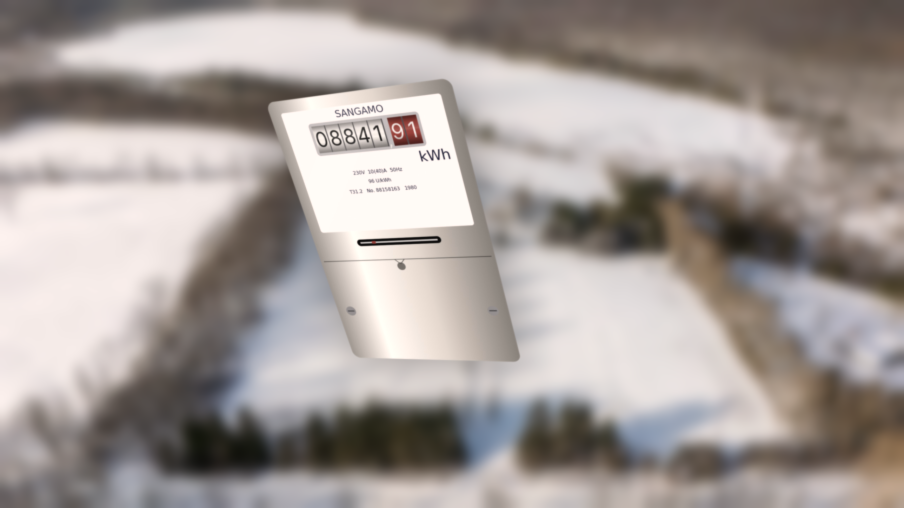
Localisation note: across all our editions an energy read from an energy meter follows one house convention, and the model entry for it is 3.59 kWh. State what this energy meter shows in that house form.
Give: 8841.91 kWh
